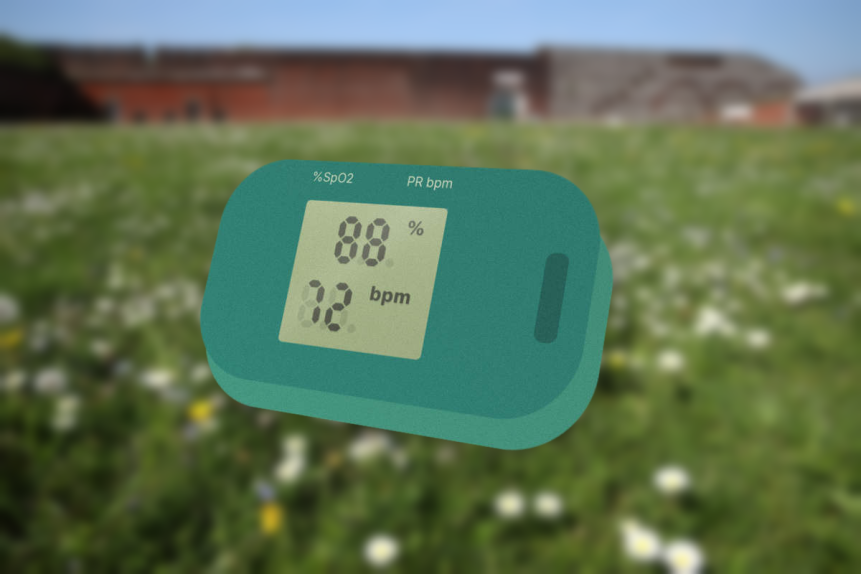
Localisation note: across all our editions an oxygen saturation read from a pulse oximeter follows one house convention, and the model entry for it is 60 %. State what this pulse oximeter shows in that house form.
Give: 88 %
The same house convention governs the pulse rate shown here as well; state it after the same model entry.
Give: 72 bpm
